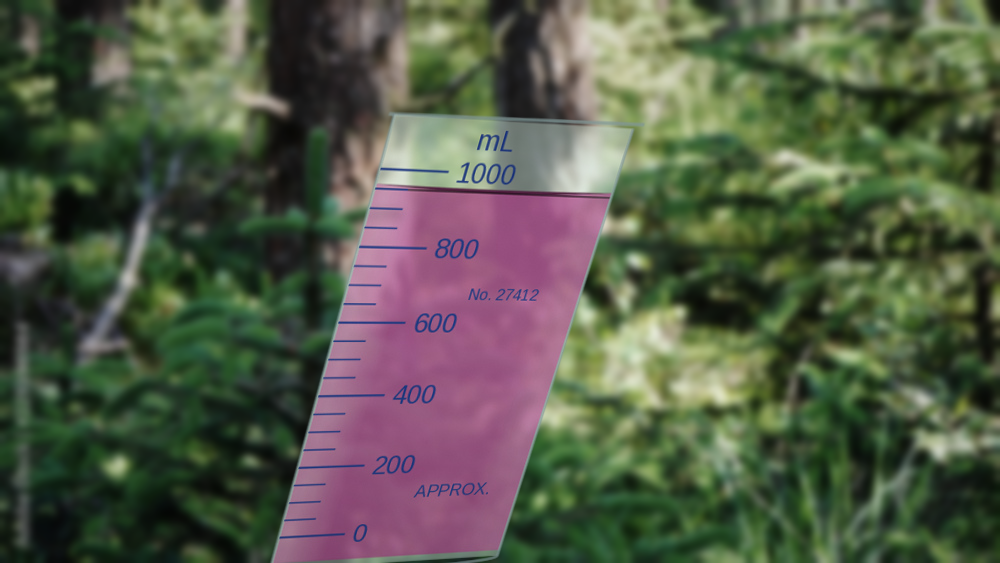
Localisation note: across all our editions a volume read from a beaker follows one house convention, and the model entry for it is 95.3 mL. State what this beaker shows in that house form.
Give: 950 mL
